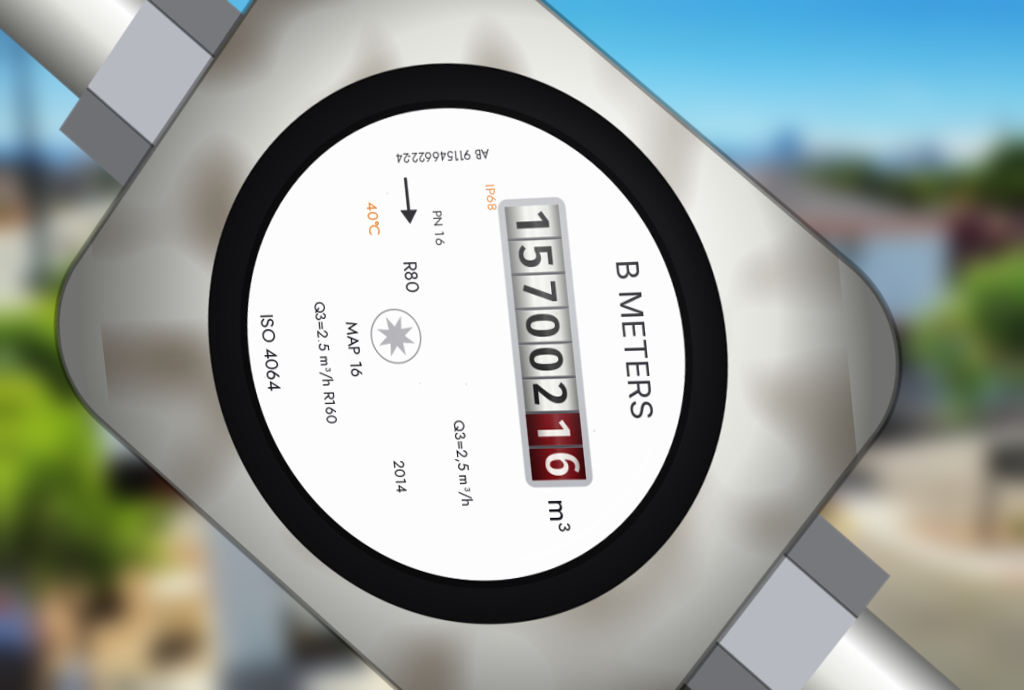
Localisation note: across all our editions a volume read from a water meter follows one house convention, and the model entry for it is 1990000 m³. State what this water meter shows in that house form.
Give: 157002.16 m³
